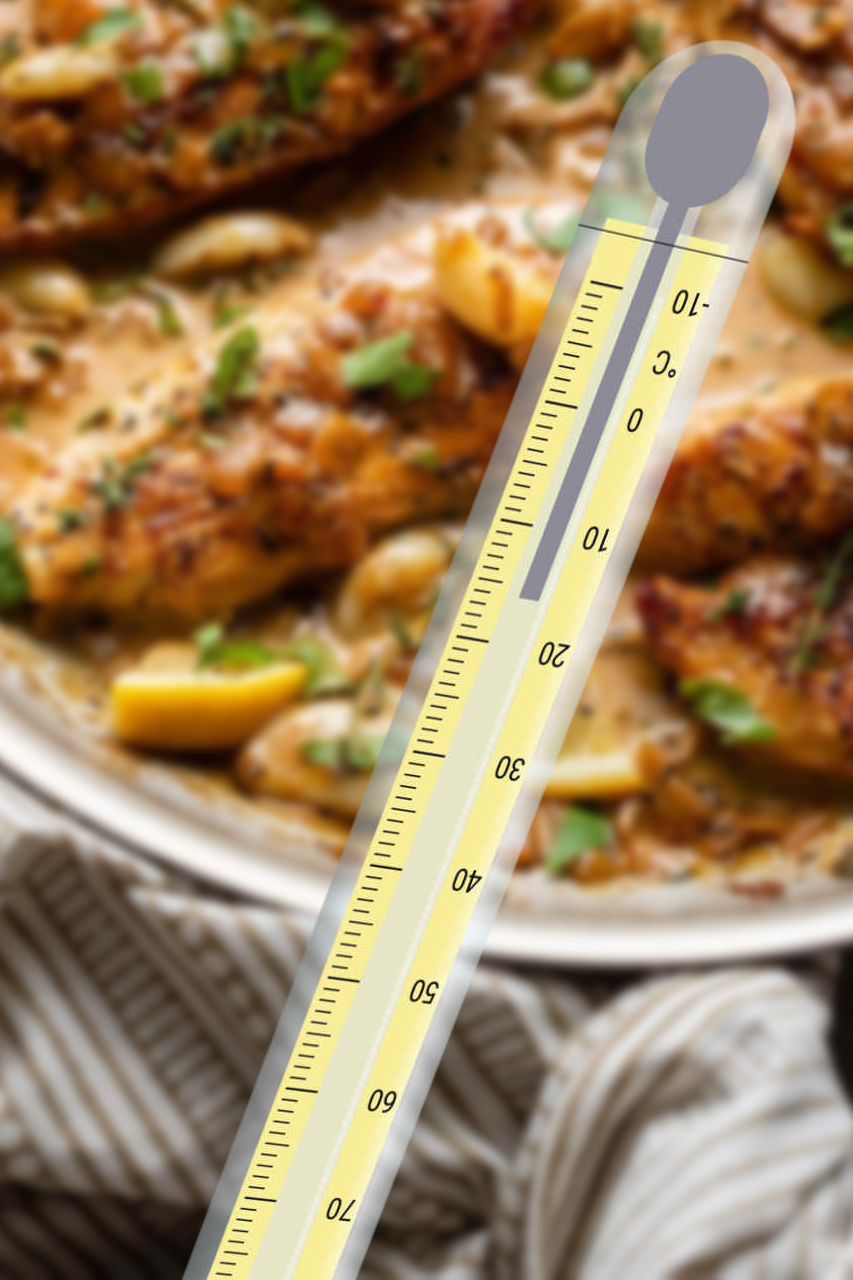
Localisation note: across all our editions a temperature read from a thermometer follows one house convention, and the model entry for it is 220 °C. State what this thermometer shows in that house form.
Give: 16 °C
